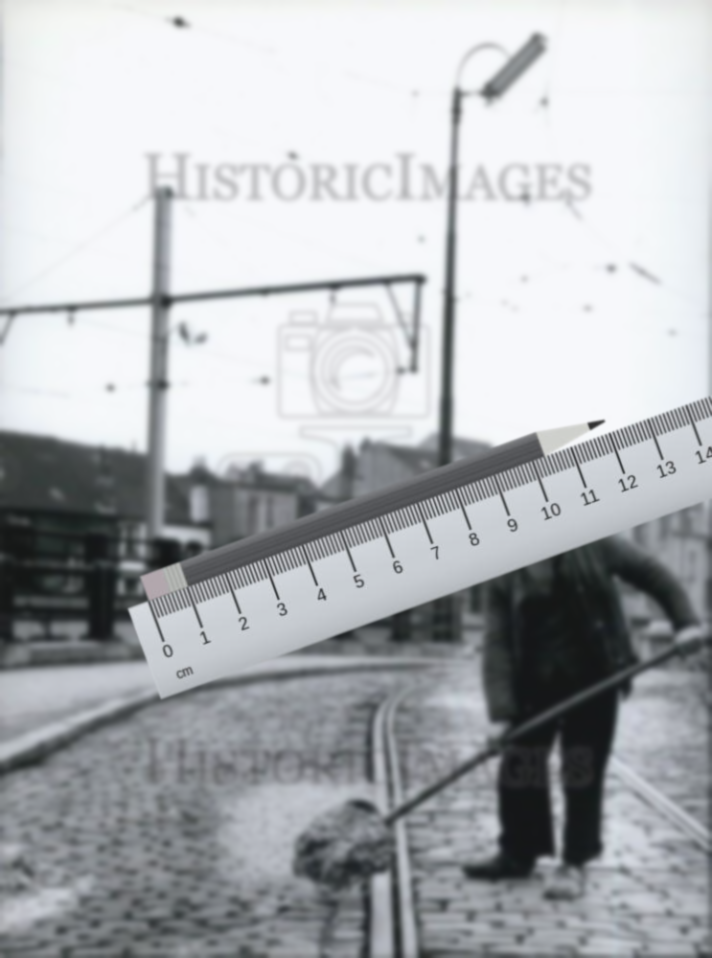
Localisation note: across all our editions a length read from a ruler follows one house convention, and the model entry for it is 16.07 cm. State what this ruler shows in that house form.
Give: 12 cm
